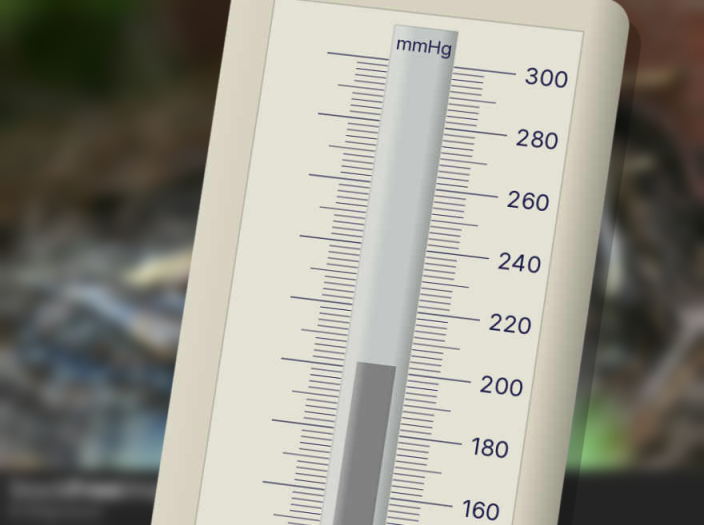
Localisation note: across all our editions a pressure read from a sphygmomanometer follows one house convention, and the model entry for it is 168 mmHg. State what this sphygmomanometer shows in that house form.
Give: 202 mmHg
